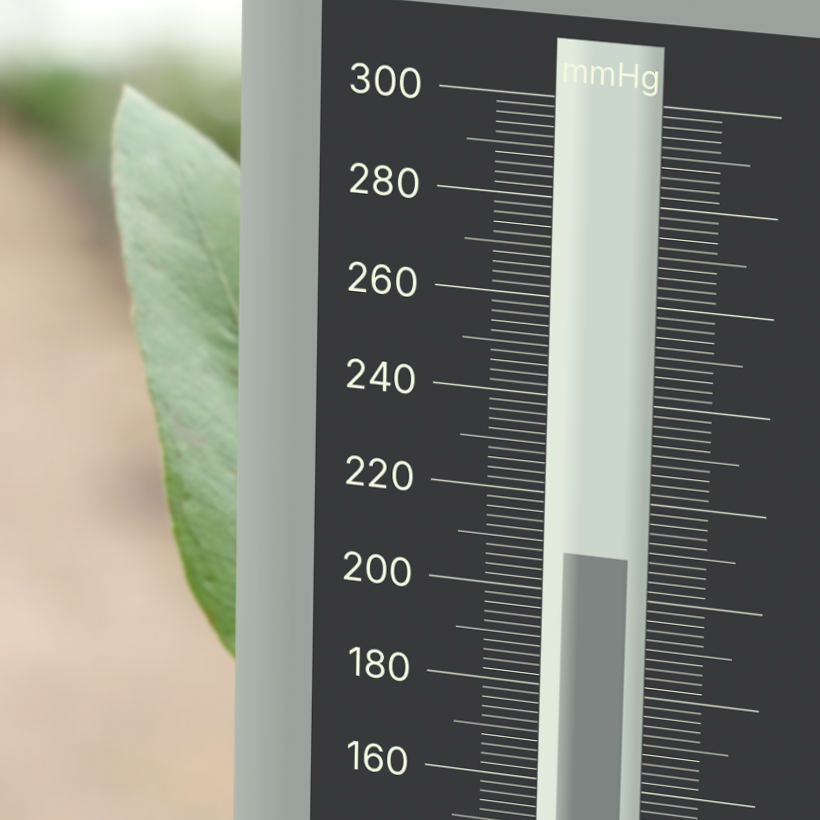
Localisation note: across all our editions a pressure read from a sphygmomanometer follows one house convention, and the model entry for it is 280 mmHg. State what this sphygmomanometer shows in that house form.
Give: 208 mmHg
